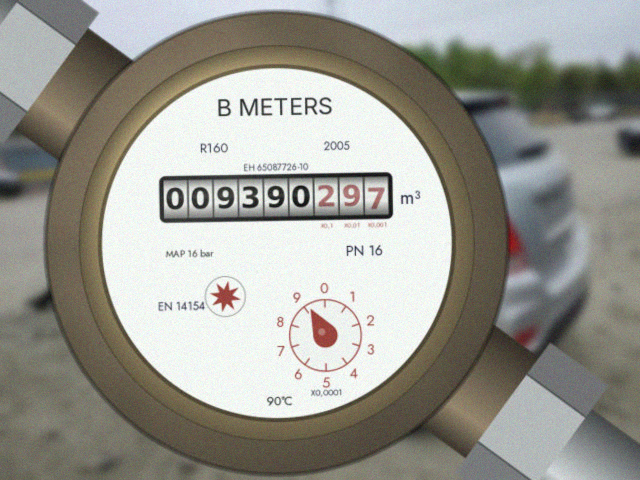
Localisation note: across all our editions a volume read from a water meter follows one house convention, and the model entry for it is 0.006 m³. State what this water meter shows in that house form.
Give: 9390.2969 m³
